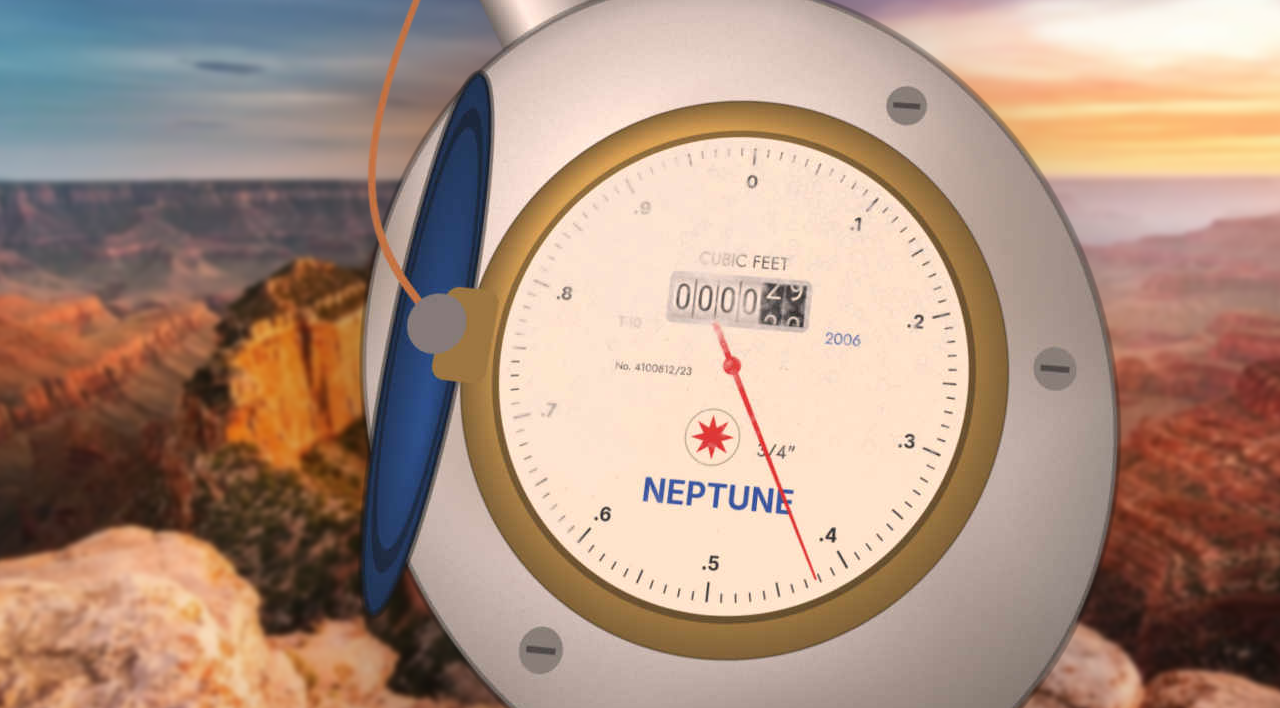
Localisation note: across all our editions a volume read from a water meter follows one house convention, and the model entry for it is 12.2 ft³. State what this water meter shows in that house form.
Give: 29.42 ft³
